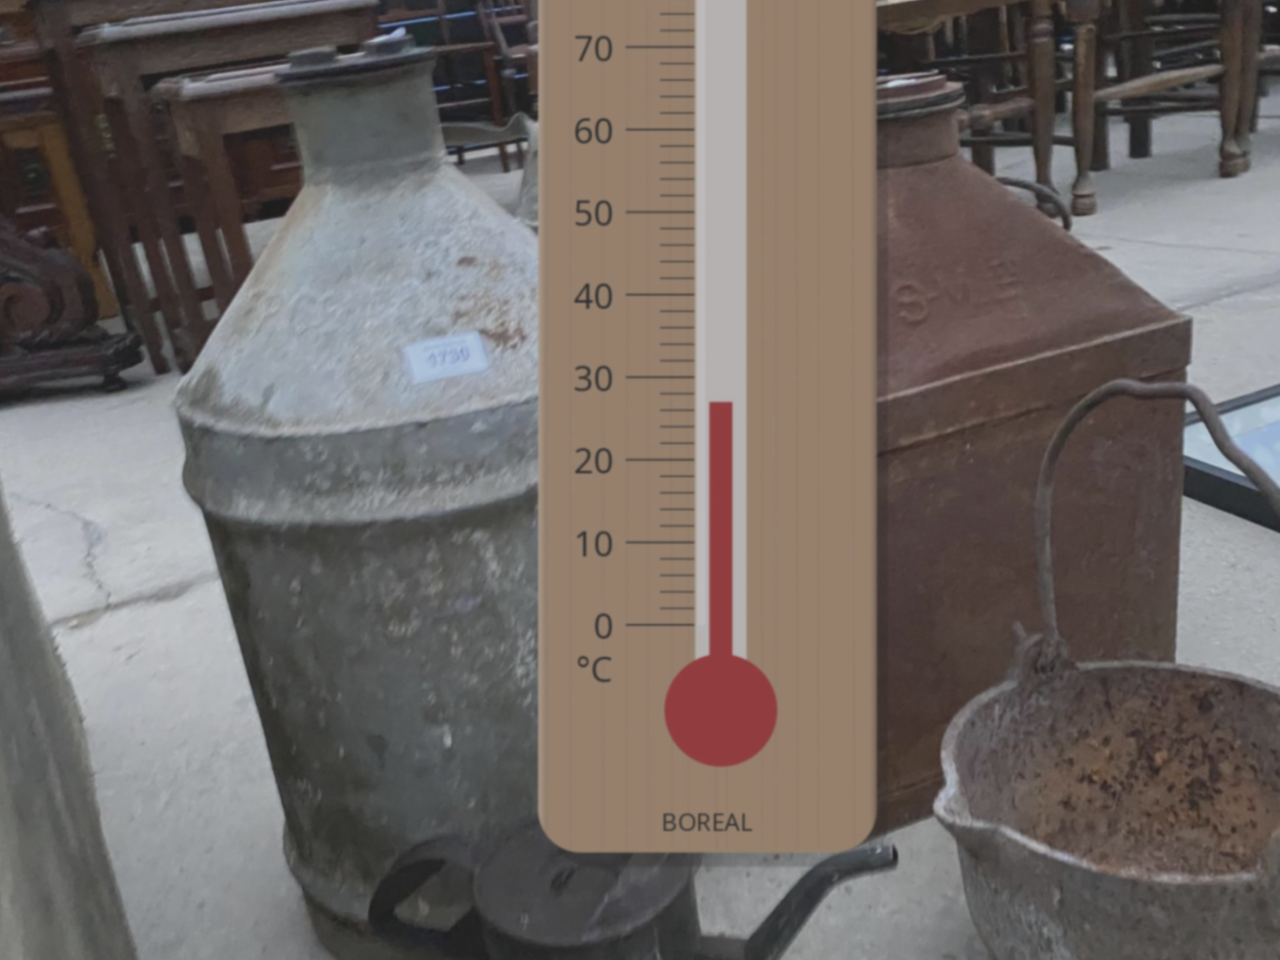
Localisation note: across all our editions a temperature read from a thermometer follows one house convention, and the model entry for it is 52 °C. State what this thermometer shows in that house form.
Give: 27 °C
